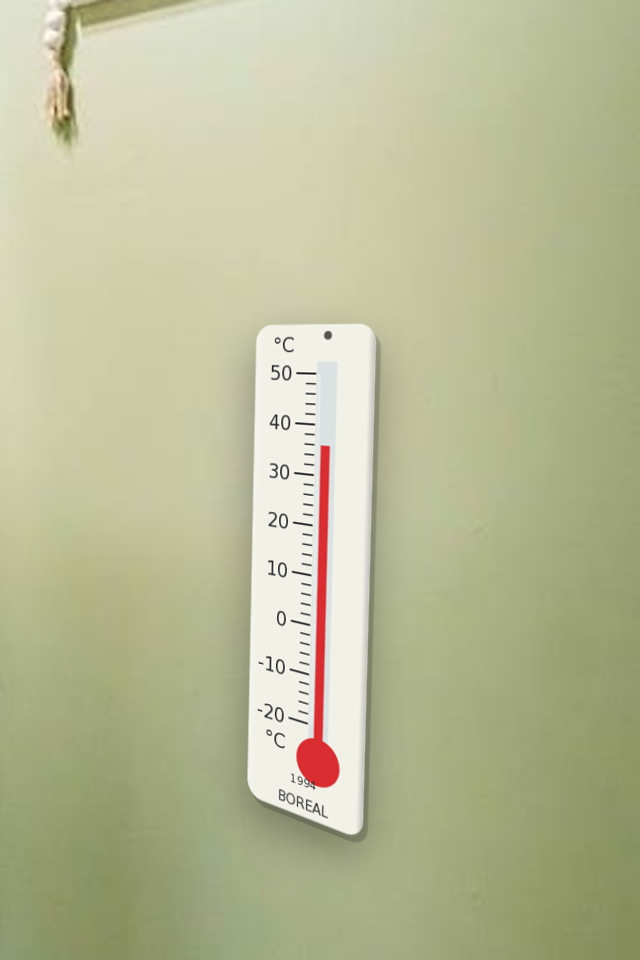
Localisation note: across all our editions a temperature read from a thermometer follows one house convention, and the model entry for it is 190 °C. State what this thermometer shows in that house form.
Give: 36 °C
